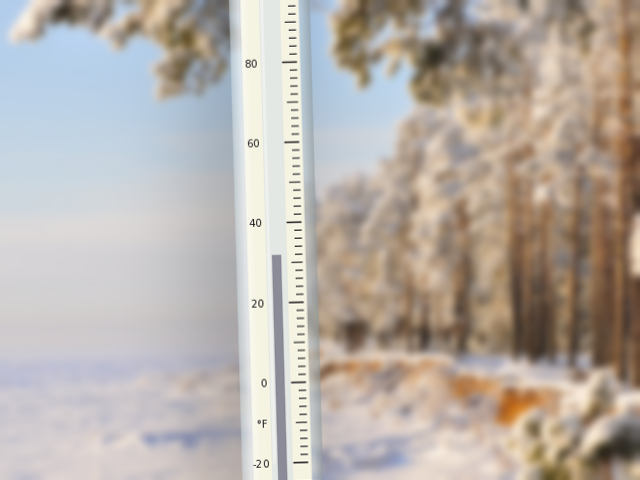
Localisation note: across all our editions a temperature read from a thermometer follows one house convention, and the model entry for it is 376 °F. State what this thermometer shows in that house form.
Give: 32 °F
